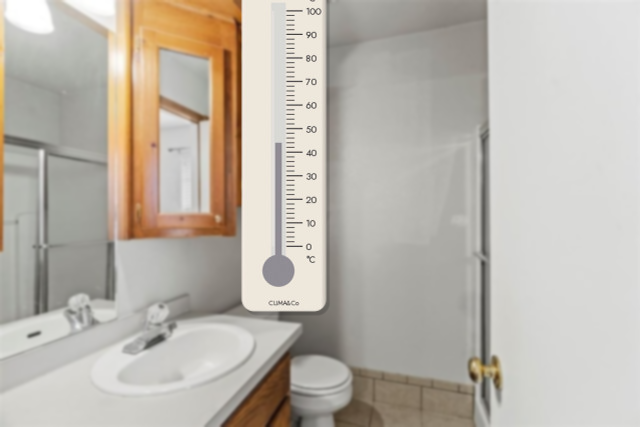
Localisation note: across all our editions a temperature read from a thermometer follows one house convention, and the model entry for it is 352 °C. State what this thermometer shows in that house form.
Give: 44 °C
